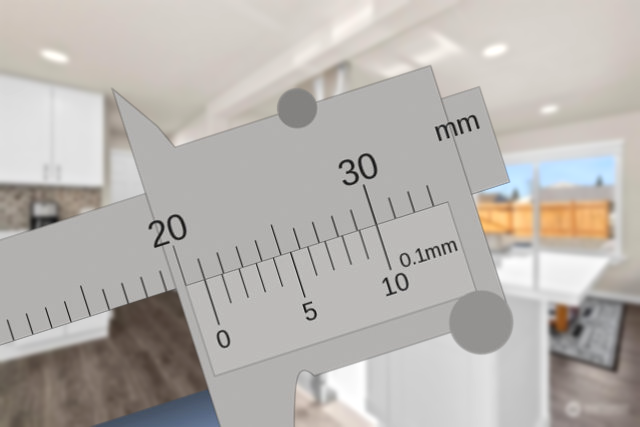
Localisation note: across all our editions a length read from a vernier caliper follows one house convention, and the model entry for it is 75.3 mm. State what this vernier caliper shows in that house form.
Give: 21.0 mm
